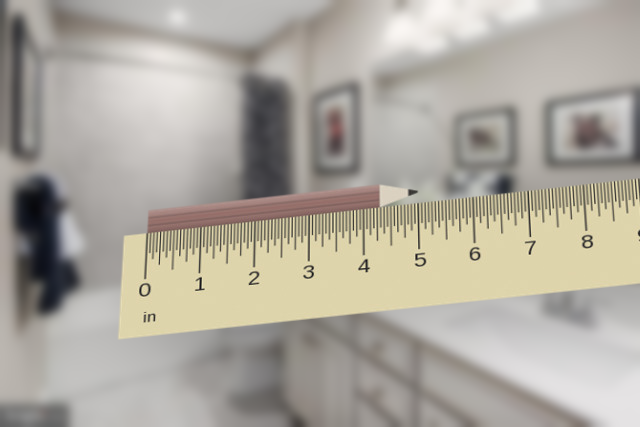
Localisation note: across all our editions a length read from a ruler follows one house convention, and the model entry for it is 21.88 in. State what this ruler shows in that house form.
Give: 5 in
